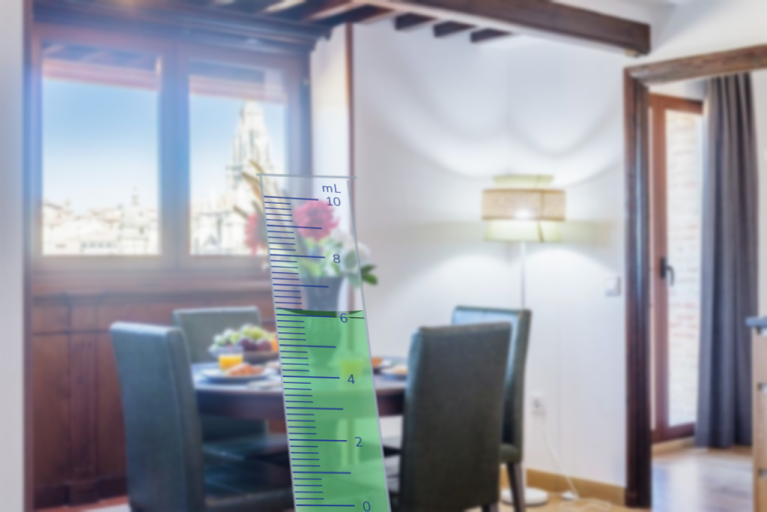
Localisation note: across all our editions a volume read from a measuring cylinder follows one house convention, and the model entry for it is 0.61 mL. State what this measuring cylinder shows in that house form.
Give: 6 mL
